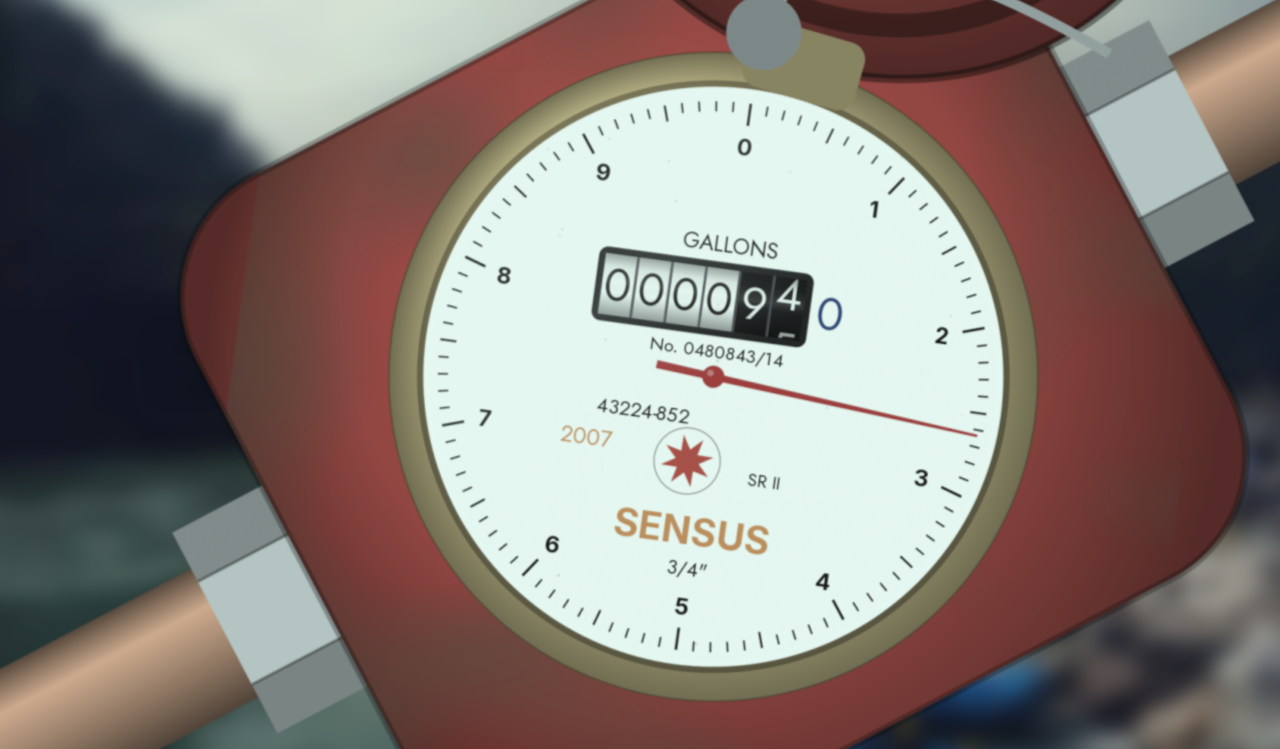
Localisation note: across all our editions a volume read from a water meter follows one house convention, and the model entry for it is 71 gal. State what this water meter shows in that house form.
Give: 942.6 gal
